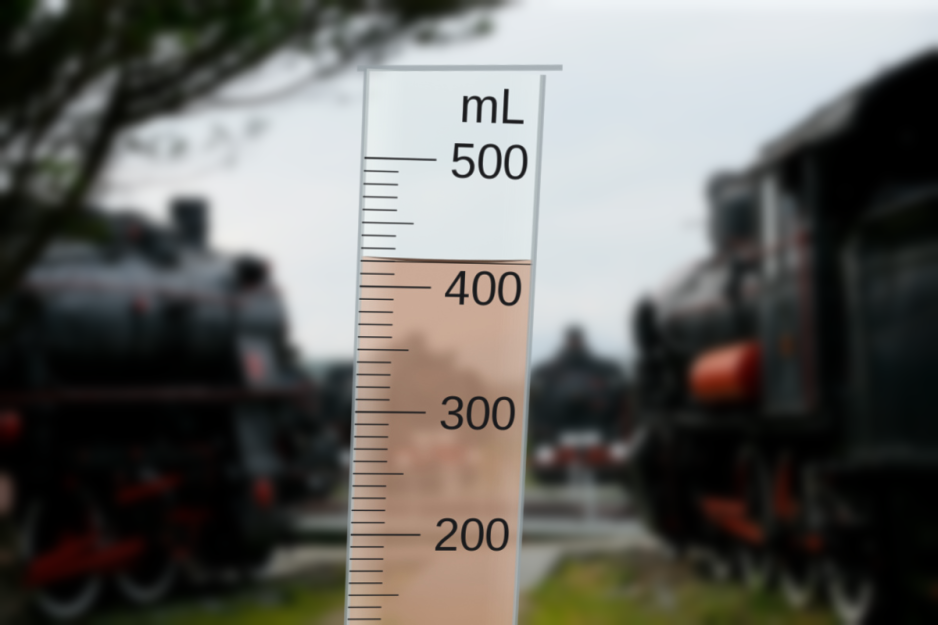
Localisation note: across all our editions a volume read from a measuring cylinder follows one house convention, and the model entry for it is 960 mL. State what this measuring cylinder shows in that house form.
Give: 420 mL
